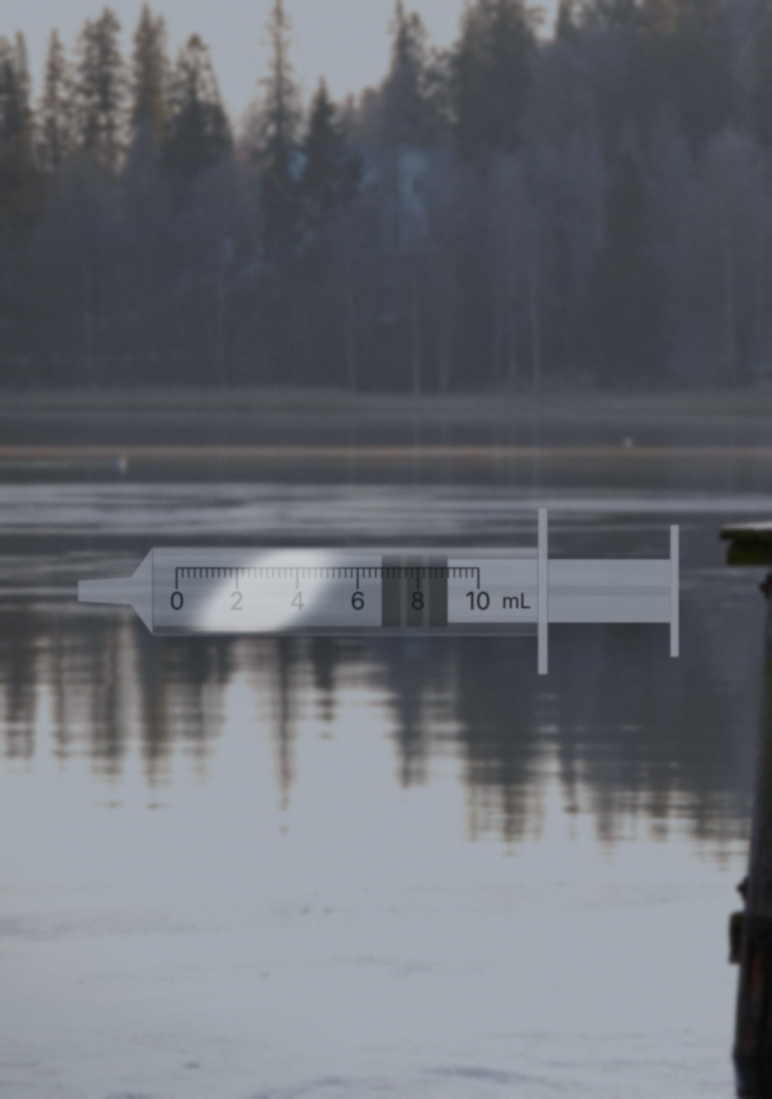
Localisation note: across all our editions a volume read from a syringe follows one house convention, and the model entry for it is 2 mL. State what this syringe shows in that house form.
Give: 6.8 mL
